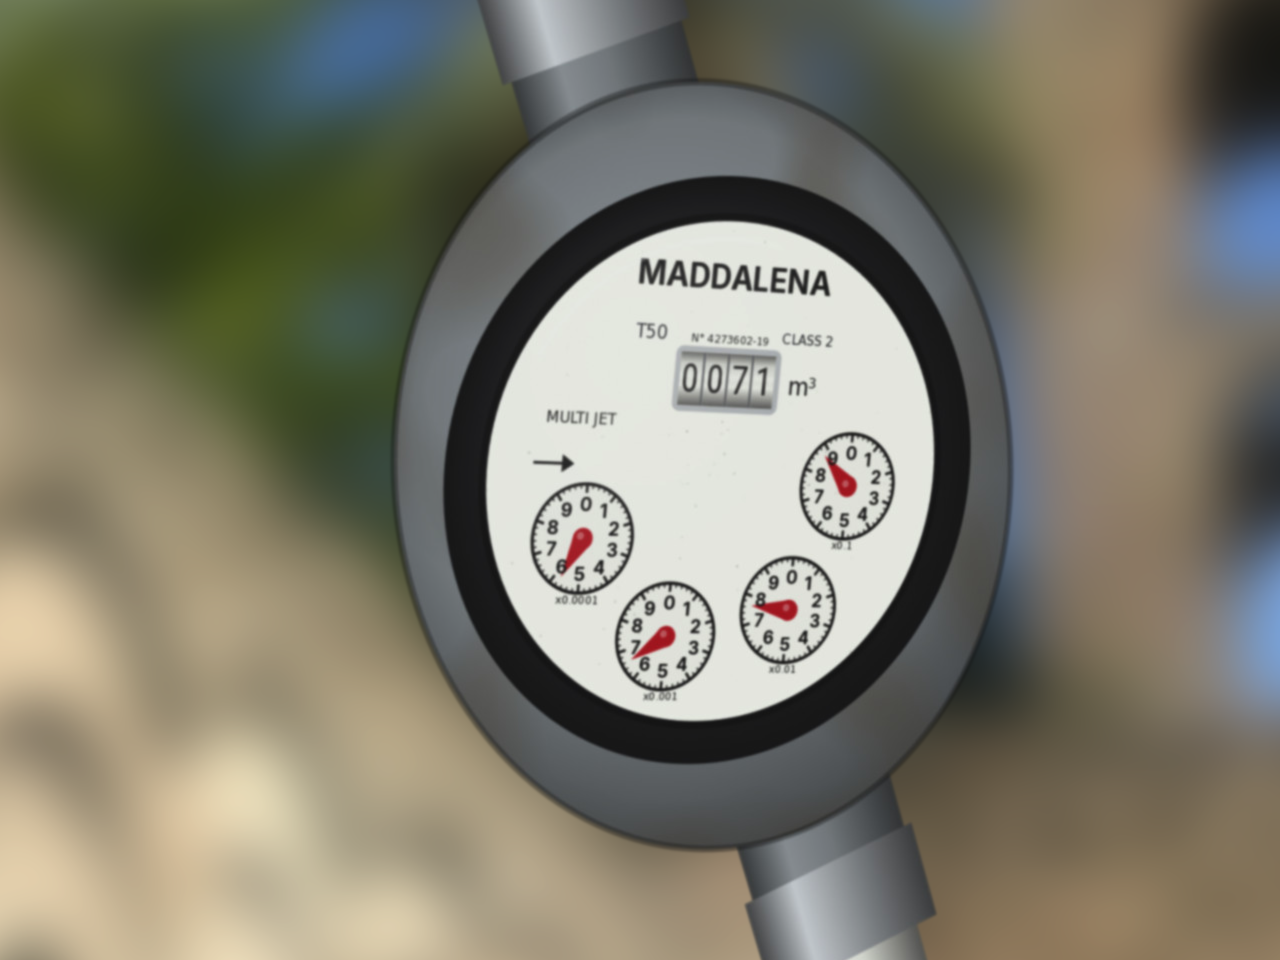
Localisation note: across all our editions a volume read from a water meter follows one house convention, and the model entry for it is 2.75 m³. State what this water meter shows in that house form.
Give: 71.8765 m³
